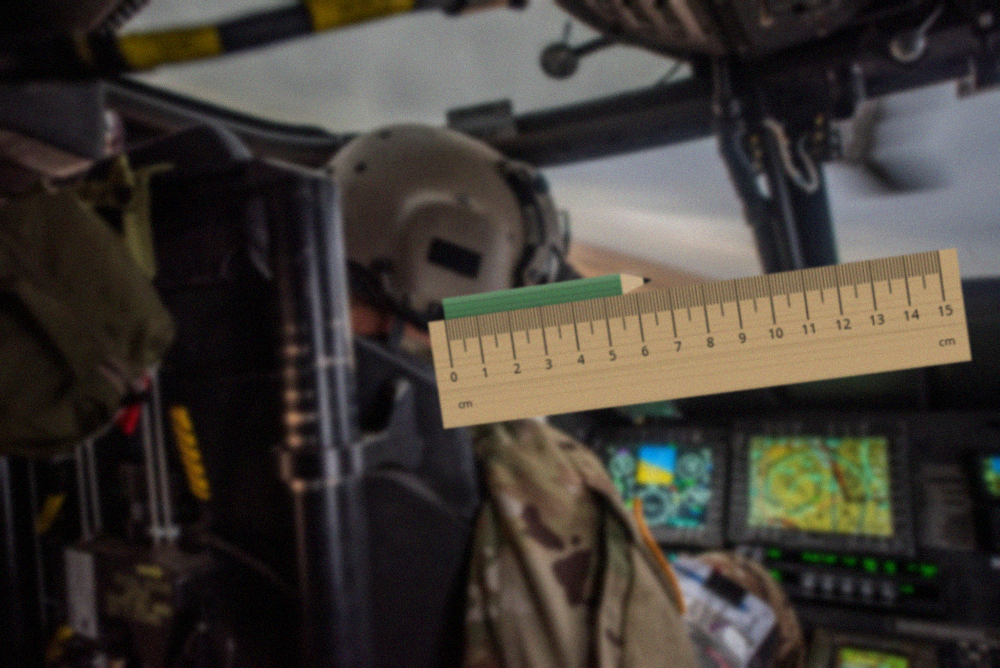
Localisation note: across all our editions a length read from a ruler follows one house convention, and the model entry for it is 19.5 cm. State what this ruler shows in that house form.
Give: 6.5 cm
